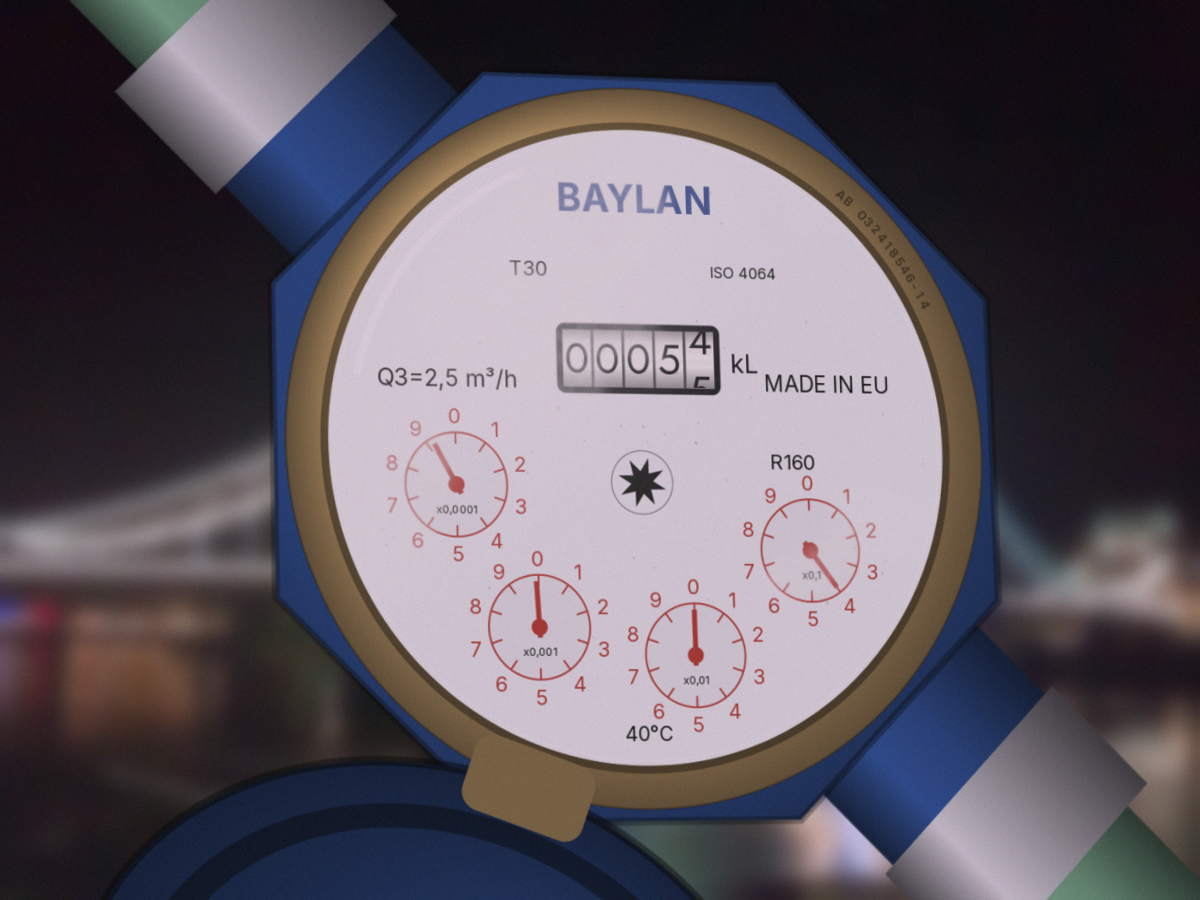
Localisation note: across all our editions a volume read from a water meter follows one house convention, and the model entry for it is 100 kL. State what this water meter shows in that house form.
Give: 54.3999 kL
